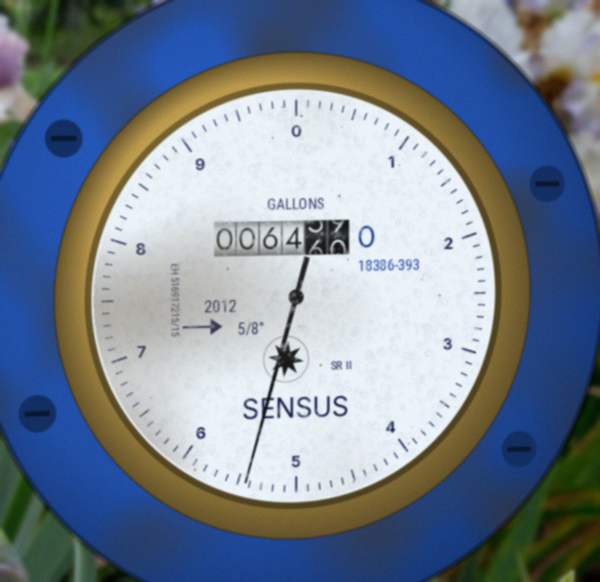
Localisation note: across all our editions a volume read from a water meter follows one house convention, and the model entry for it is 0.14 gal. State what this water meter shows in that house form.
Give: 64595.4 gal
